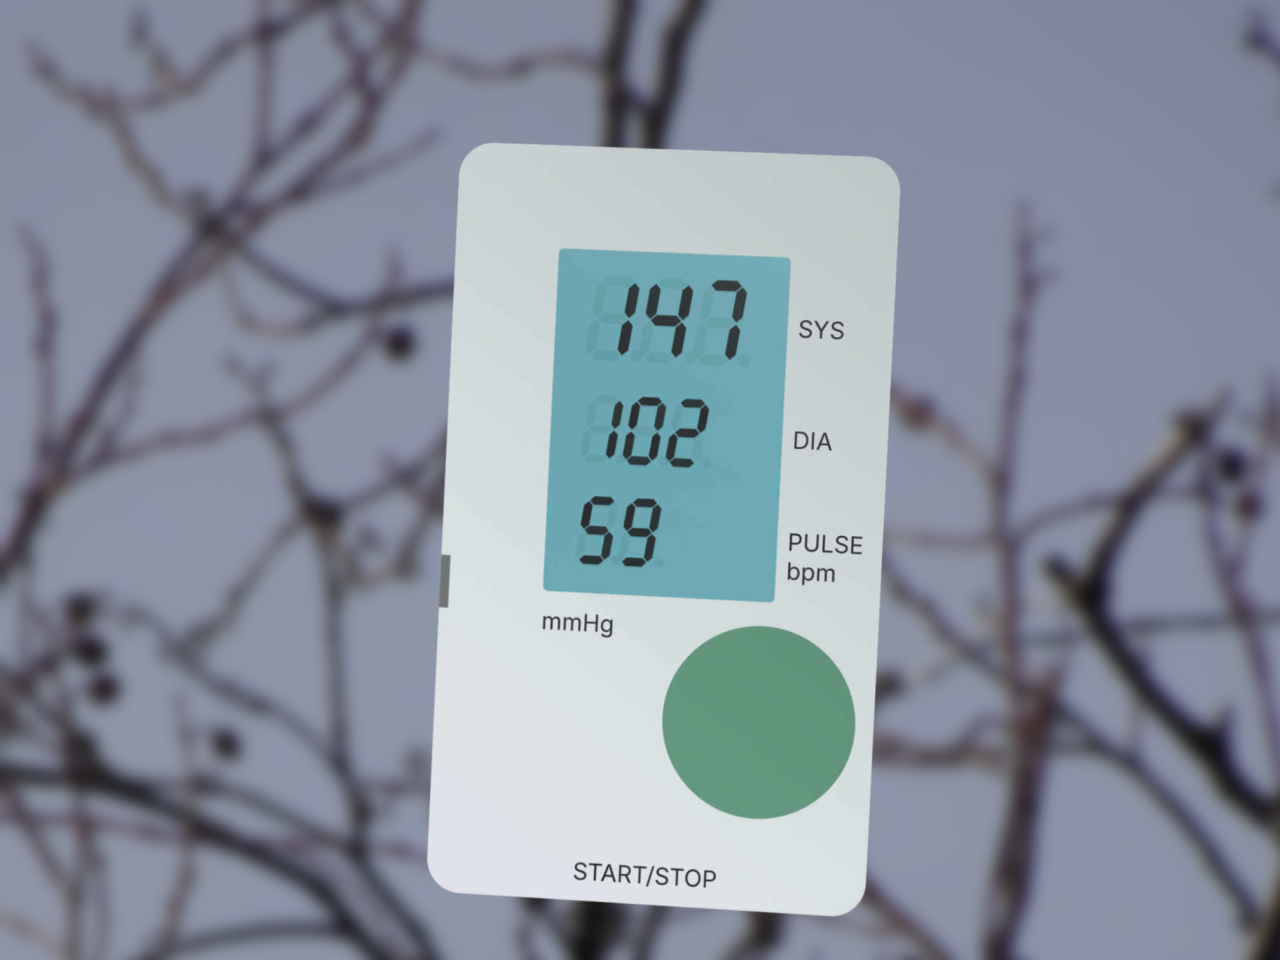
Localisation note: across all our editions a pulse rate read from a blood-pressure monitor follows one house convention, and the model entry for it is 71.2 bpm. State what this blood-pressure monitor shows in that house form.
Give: 59 bpm
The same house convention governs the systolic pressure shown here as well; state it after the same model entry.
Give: 147 mmHg
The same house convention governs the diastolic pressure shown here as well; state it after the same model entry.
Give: 102 mmHg
